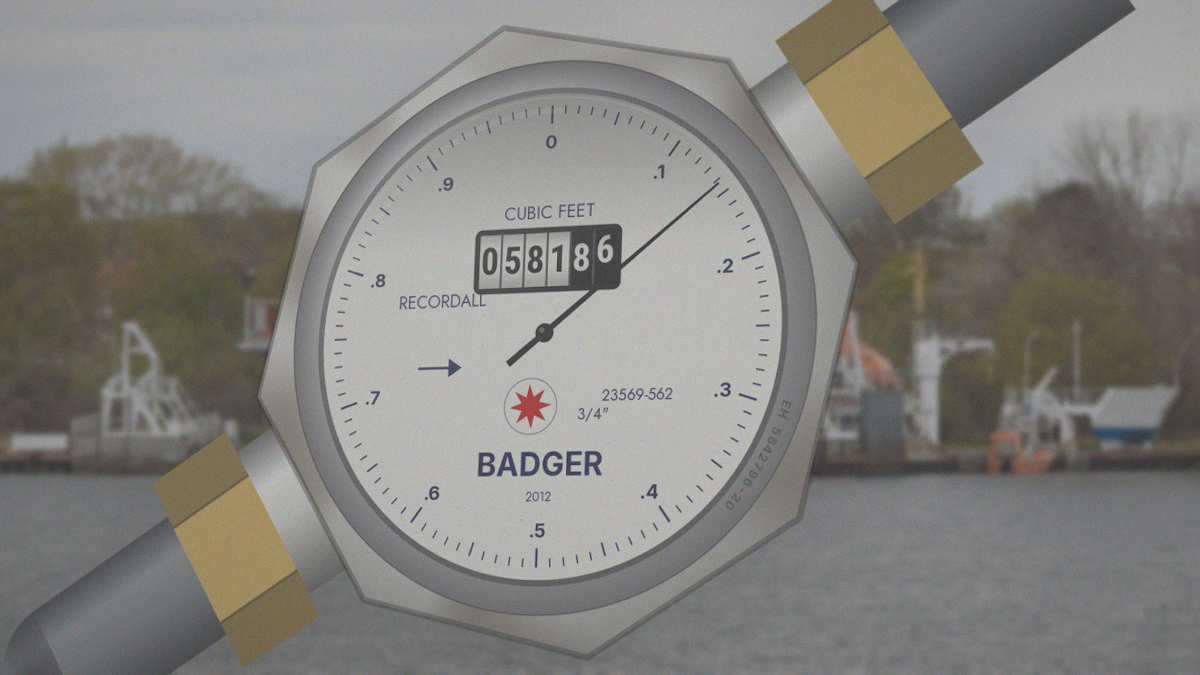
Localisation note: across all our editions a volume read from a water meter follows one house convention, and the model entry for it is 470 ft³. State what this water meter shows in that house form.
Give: 58186.14 ft³
